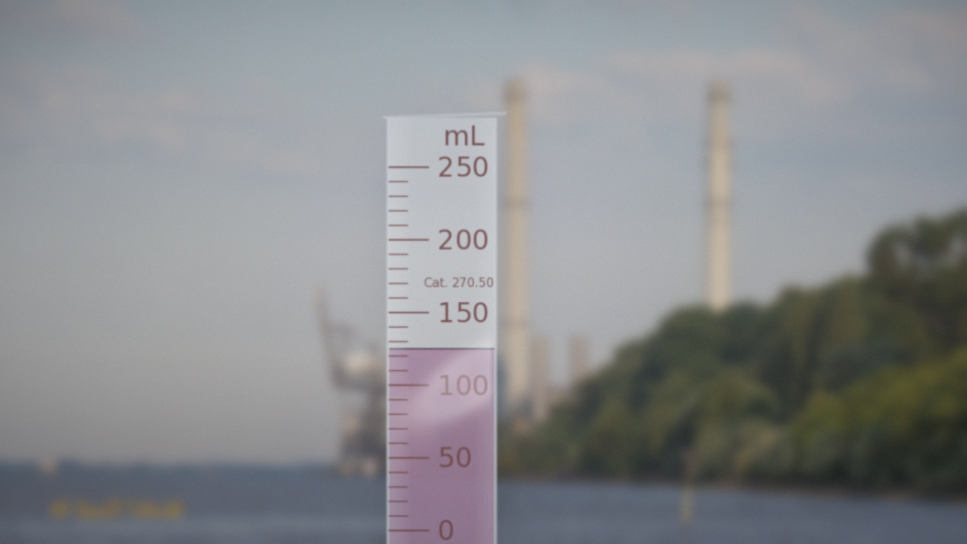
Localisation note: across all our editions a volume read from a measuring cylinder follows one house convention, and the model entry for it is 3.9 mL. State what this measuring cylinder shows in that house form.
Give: 125 mL
